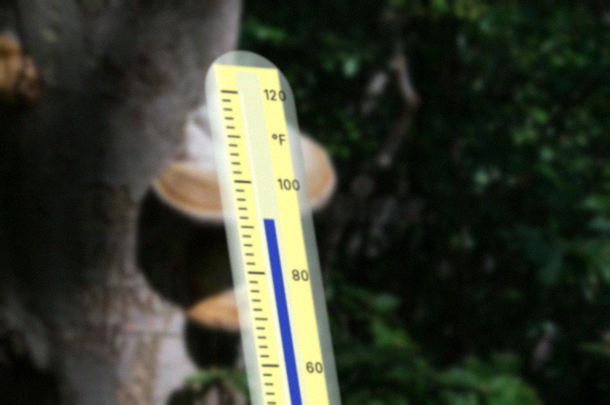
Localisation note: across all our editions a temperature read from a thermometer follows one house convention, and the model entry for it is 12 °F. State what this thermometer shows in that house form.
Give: 92 °F
